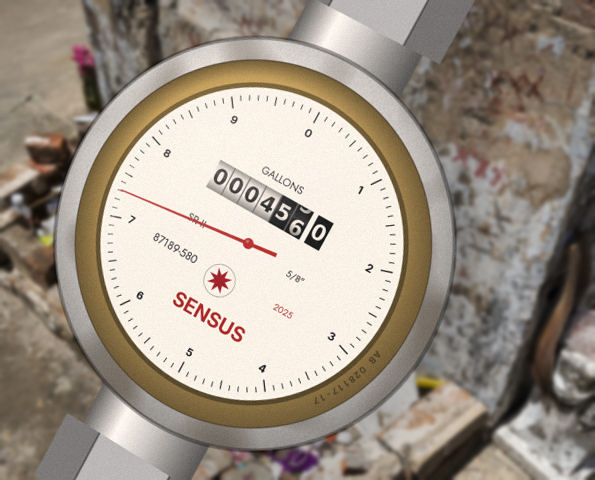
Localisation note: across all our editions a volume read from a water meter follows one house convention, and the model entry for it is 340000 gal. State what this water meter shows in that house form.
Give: 4557.3 gal
